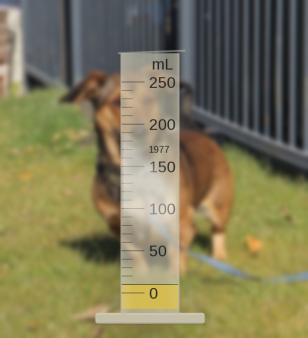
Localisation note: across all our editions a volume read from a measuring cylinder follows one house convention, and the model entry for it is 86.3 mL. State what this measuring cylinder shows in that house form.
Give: 10 mL
